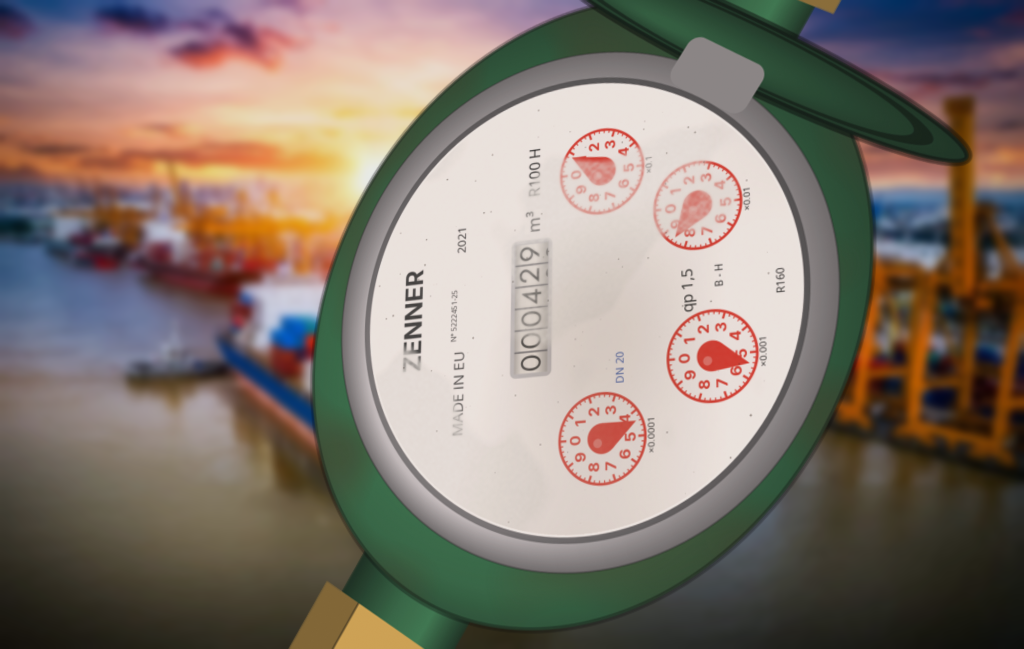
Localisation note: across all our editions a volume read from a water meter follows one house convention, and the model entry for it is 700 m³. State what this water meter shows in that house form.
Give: 429.0854 m³
